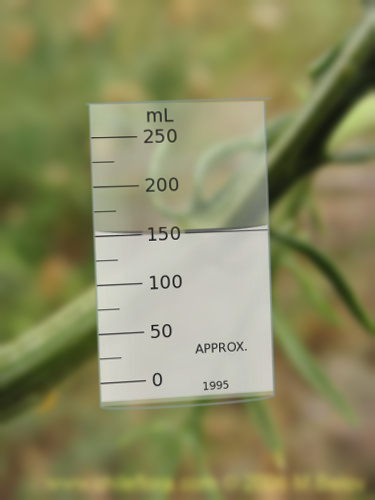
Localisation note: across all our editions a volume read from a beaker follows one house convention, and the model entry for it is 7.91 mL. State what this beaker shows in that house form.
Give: 150 mL
